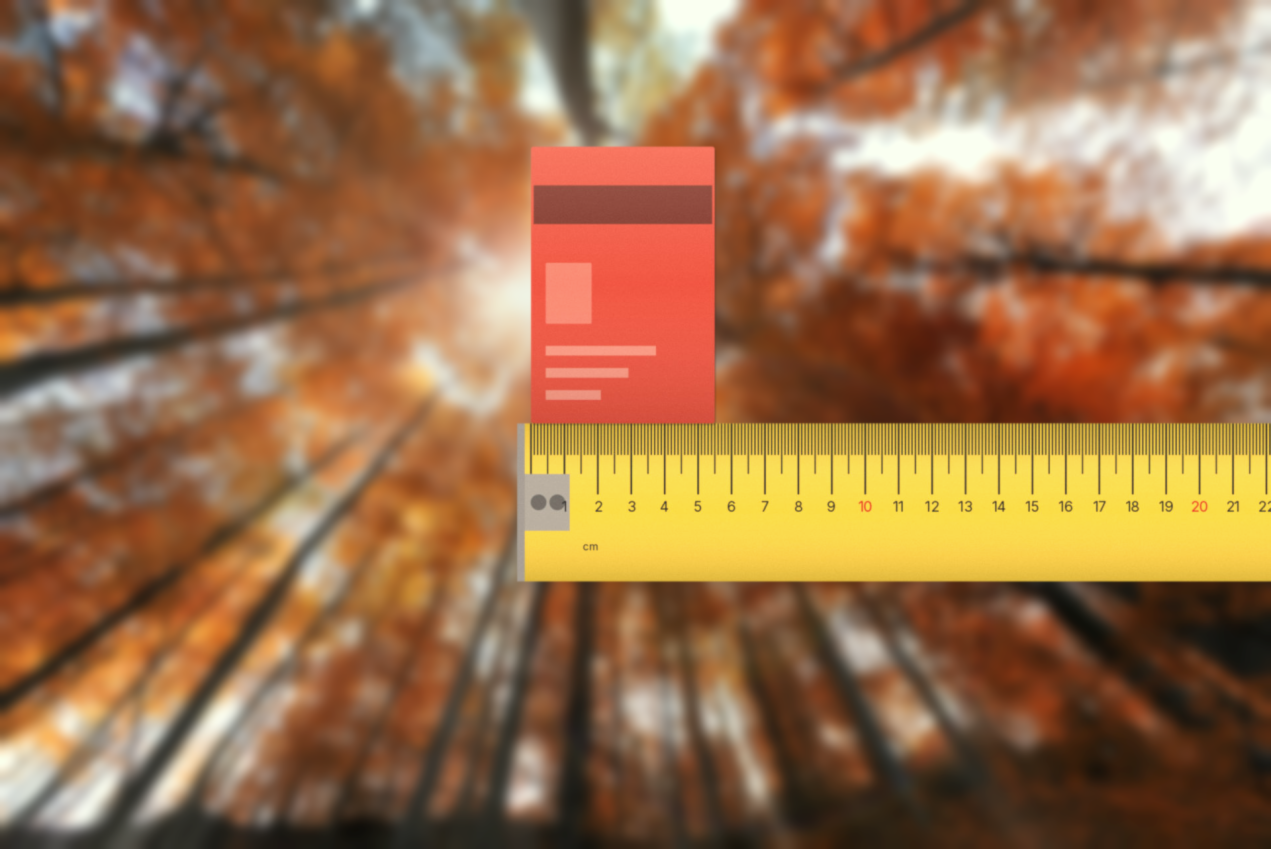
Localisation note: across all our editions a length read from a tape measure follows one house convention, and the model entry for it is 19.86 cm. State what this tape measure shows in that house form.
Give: 5.5 cm
